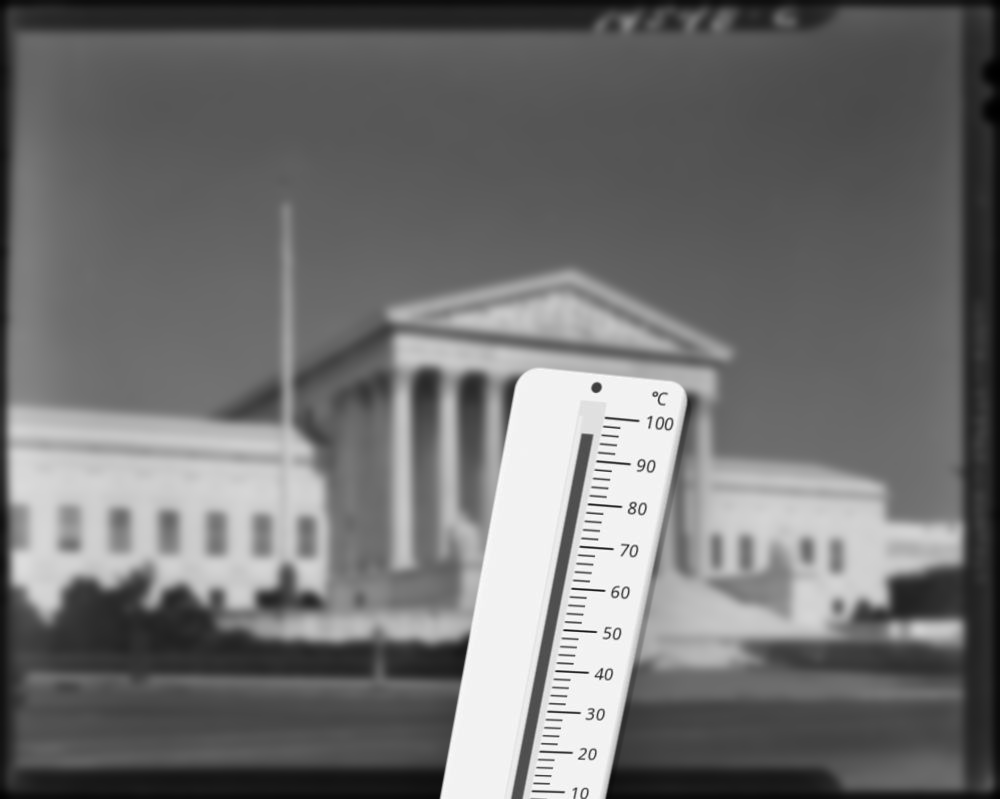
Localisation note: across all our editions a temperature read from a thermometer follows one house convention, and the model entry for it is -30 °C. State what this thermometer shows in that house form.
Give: 96 °C
